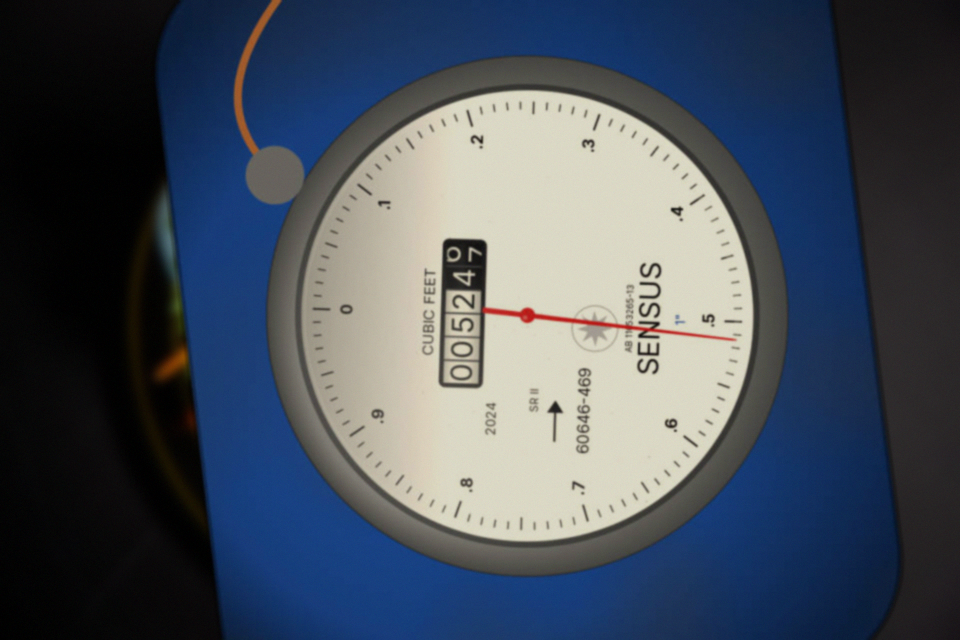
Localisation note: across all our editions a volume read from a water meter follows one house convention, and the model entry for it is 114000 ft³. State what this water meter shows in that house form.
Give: 5246.51 ft³
